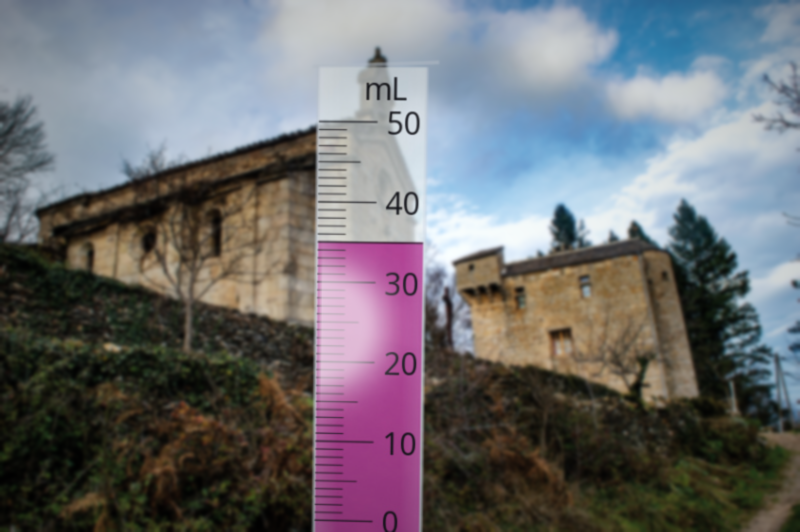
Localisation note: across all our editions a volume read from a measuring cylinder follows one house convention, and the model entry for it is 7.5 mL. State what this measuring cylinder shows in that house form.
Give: 35 mL
